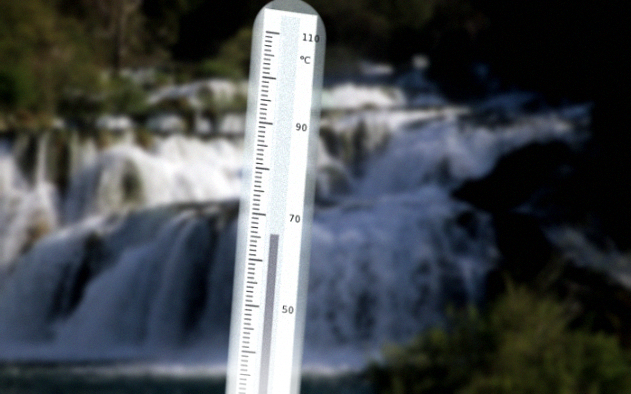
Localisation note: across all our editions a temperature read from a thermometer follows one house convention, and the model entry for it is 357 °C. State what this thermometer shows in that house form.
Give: 66 °C
